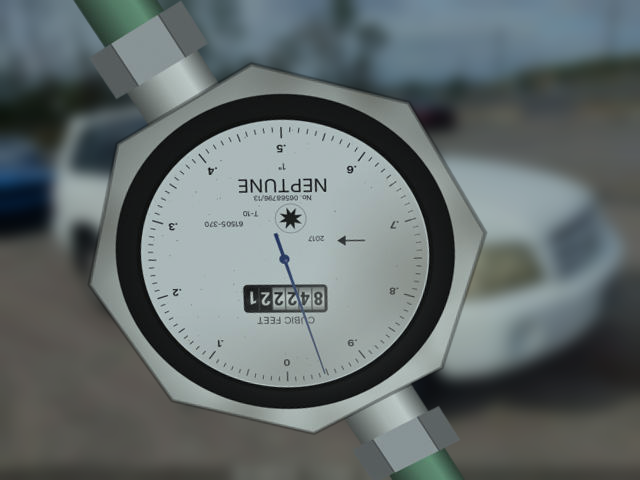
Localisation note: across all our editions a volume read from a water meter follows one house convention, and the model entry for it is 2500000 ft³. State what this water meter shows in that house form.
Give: 842220.95 ft³
